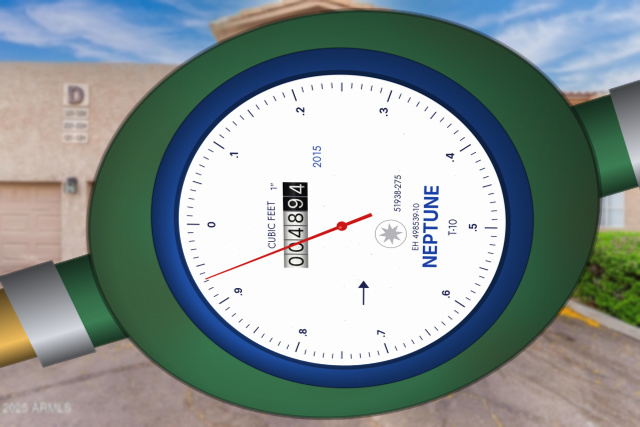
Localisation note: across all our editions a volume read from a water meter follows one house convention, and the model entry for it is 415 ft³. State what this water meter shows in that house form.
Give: 4893.93 ft³
